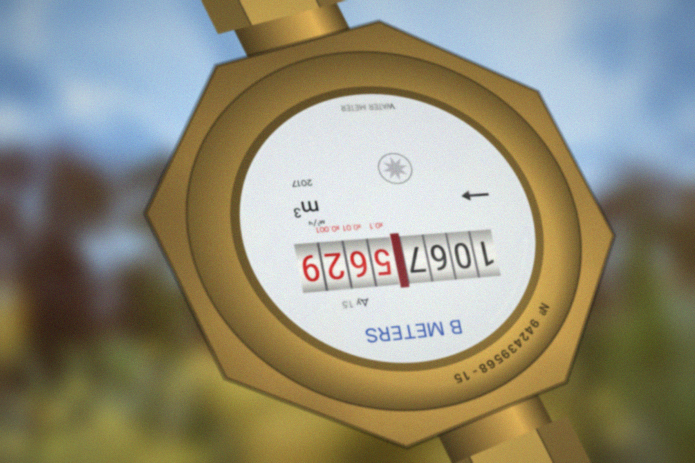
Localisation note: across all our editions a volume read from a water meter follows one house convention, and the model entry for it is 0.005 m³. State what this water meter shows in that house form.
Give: 1067.5629 m³
